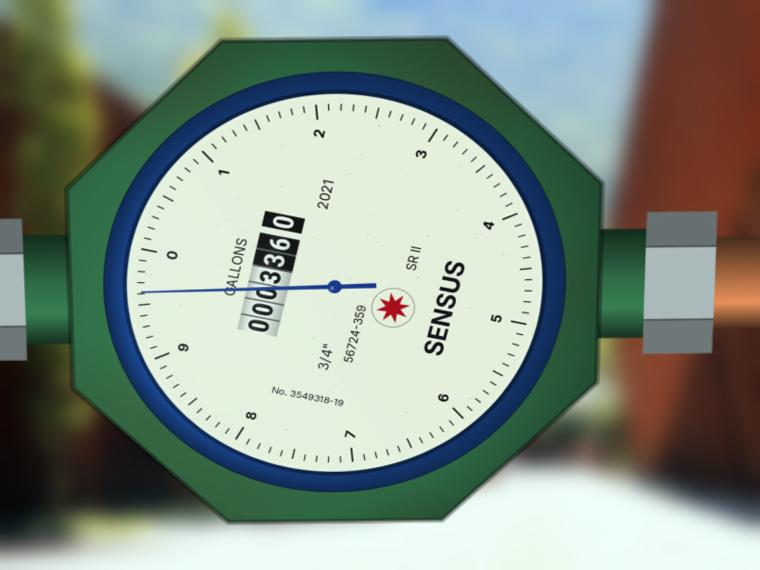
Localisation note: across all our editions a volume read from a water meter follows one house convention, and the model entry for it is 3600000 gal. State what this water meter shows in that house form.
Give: 3359.6 gal
